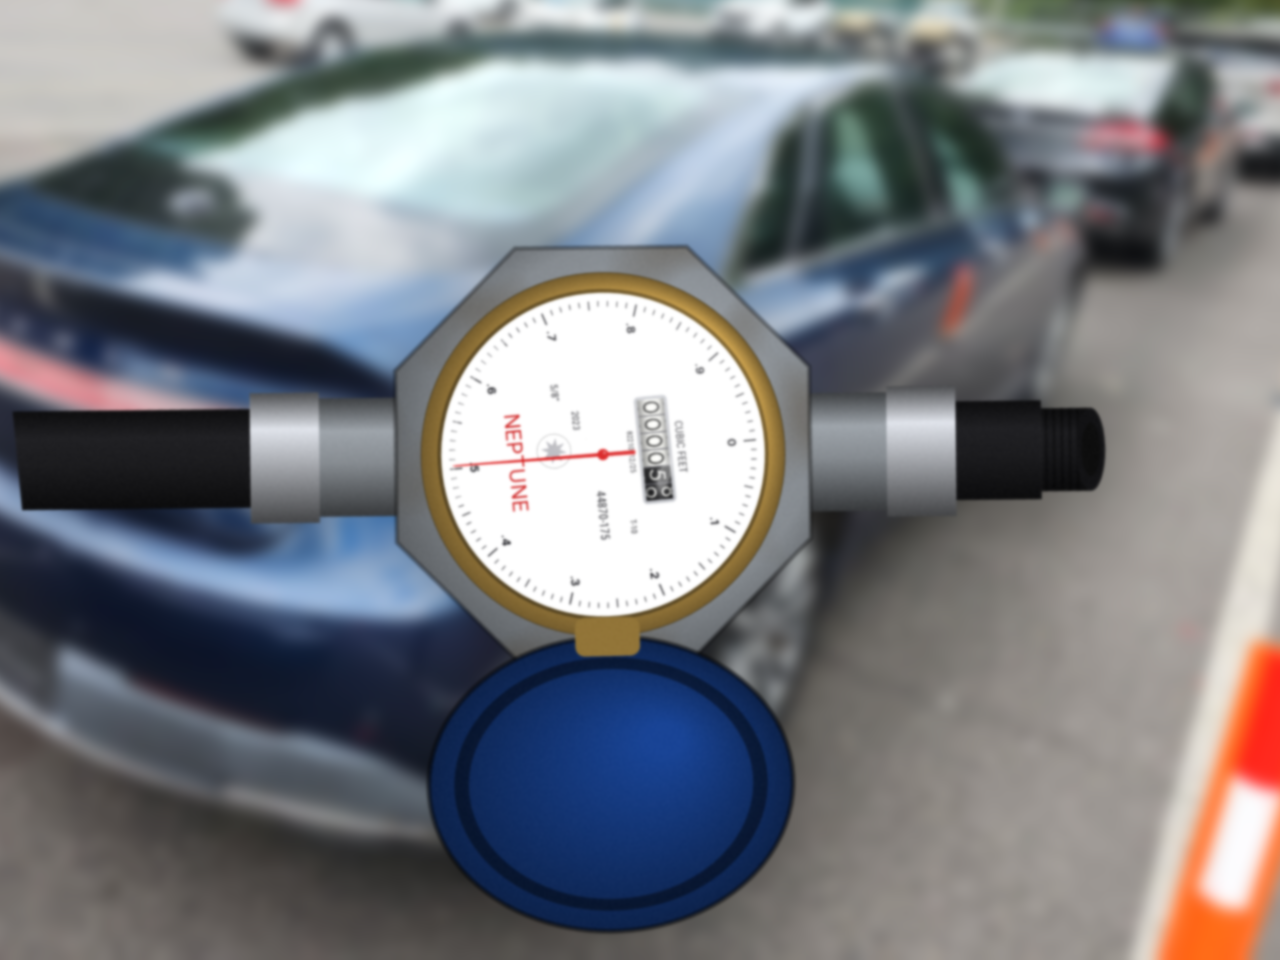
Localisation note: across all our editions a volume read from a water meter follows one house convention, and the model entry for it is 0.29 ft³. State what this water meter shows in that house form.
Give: 58.50 ft³
